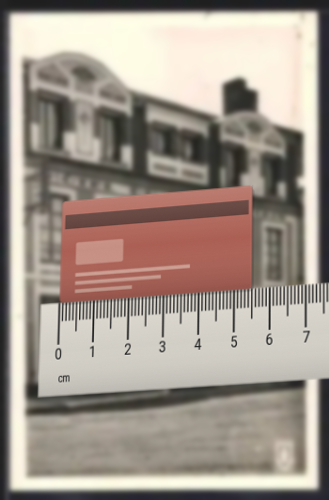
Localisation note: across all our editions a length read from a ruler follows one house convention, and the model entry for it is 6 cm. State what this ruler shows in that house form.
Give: 5.5 cm
